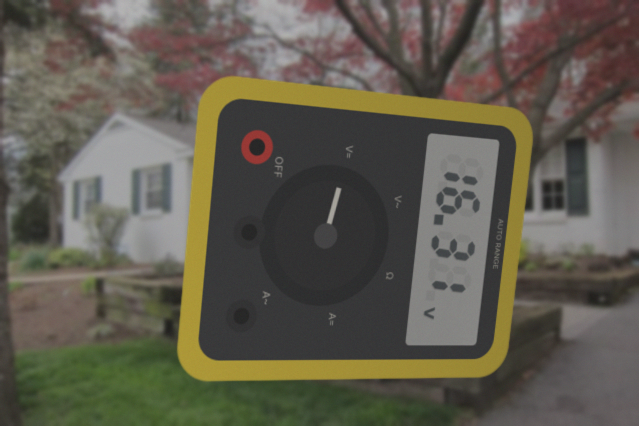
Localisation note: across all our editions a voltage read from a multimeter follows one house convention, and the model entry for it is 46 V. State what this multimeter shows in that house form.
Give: 16.31 V
